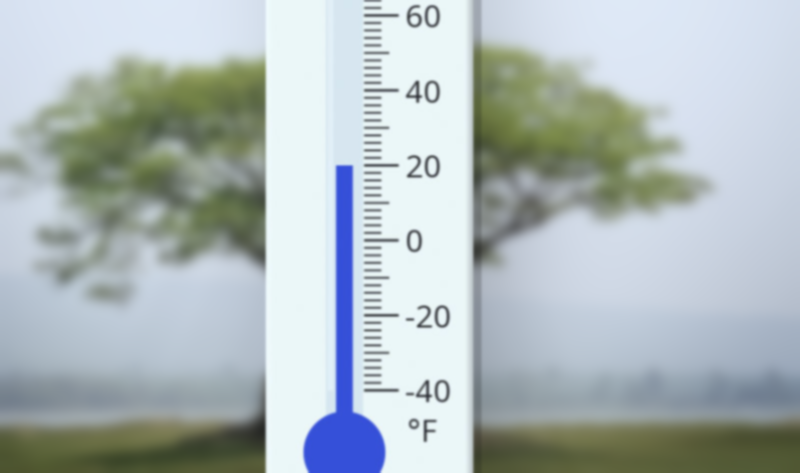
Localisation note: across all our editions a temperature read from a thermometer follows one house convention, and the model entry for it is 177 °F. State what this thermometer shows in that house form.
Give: 20 °F
